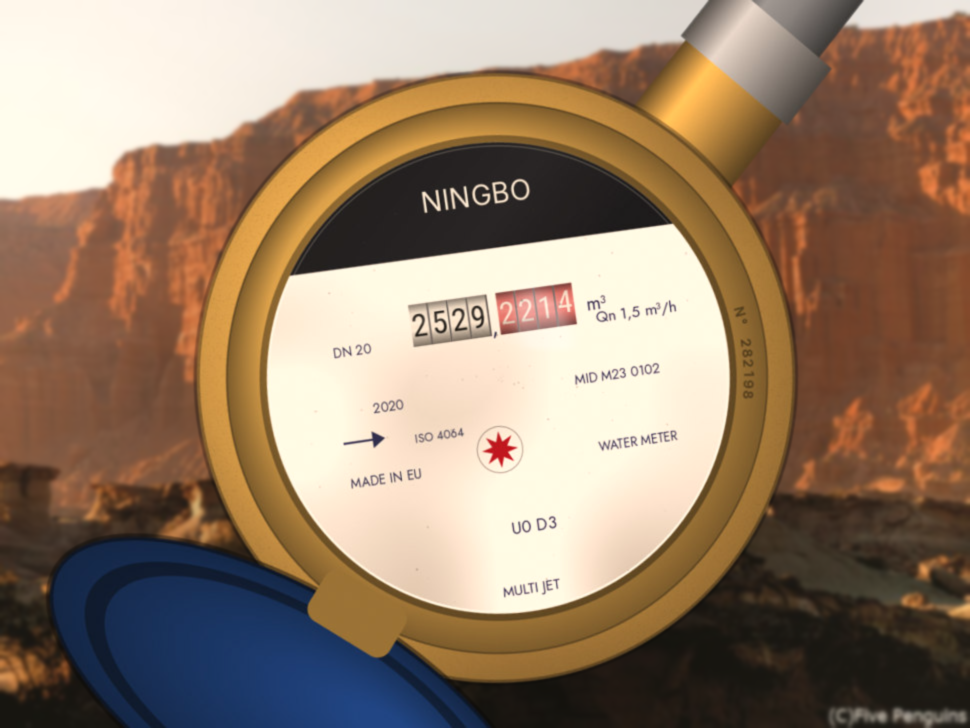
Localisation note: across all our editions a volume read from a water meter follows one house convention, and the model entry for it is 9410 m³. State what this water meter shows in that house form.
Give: 2529.2214 m³
